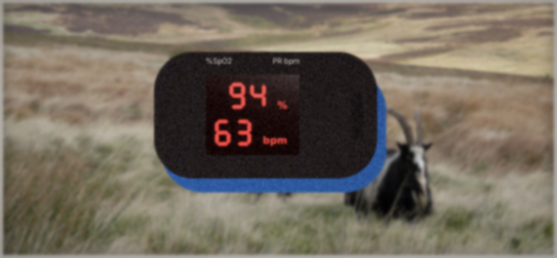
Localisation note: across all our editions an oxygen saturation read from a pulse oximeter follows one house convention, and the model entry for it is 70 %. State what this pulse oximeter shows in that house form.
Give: 94 %
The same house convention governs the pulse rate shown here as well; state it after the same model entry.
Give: 63 bpm
